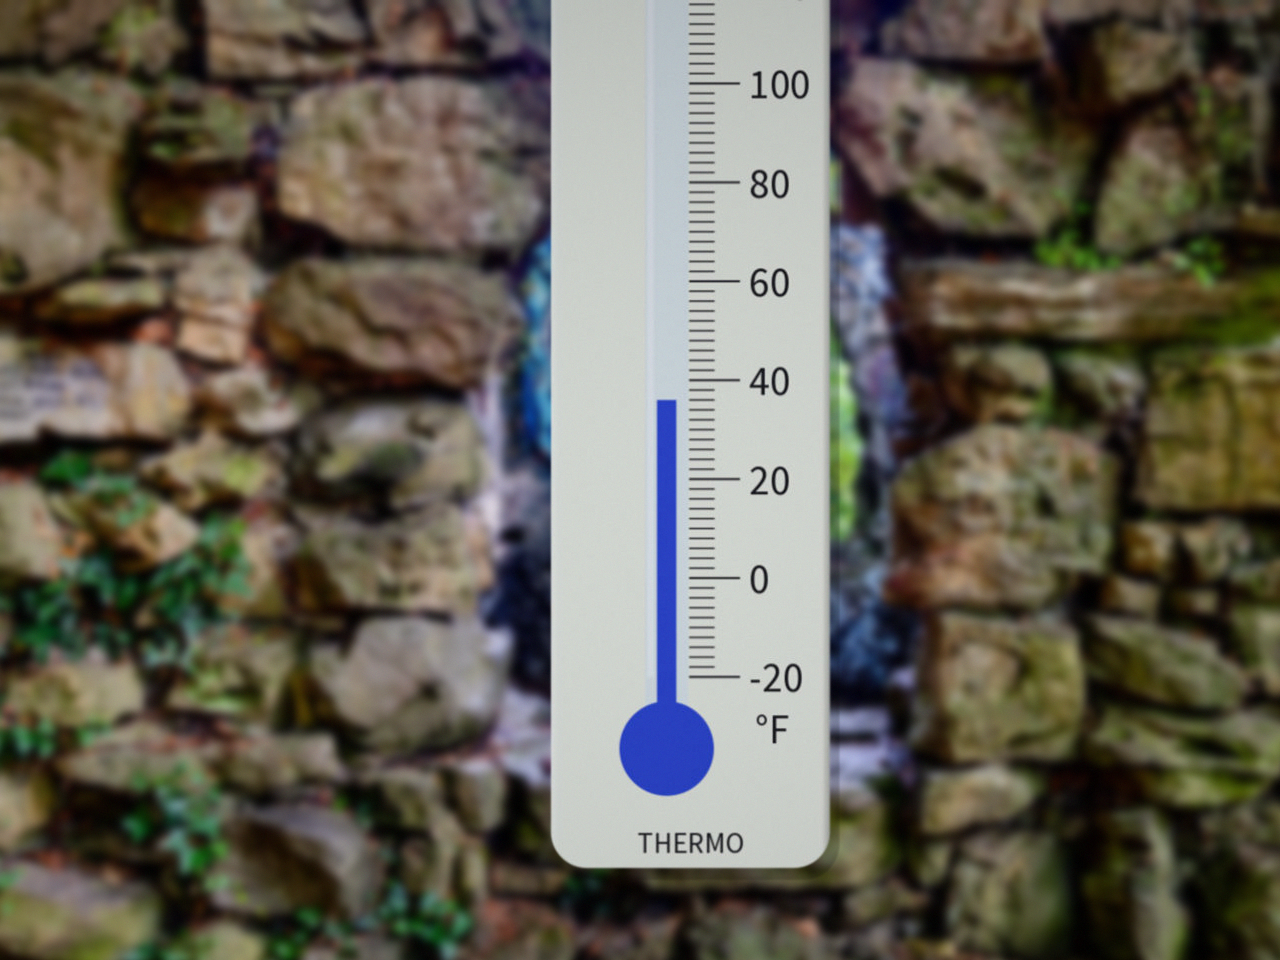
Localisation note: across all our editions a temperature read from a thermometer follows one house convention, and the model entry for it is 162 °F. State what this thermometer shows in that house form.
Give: 36 °F
